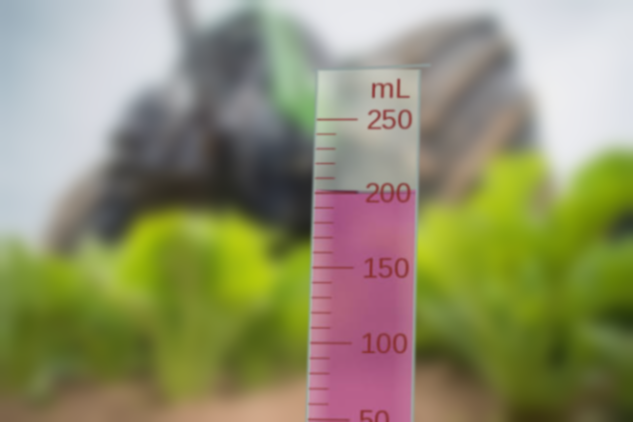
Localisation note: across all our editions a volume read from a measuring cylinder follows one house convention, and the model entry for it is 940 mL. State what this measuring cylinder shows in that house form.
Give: 200 mL
